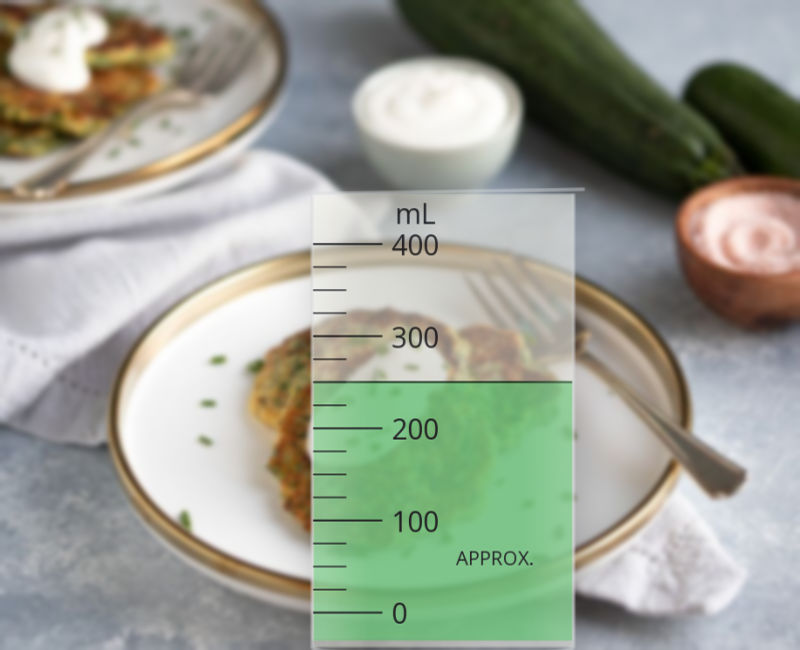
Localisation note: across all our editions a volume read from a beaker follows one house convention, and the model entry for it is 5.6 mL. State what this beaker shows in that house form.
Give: 250 mL
